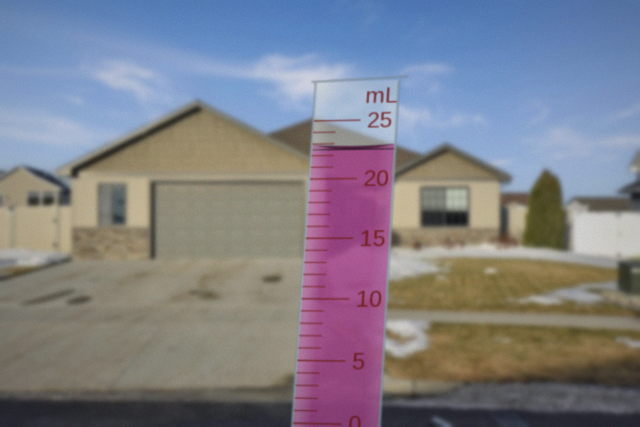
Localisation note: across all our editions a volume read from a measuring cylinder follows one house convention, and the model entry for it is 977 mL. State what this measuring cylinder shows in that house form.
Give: 22.5 mL
